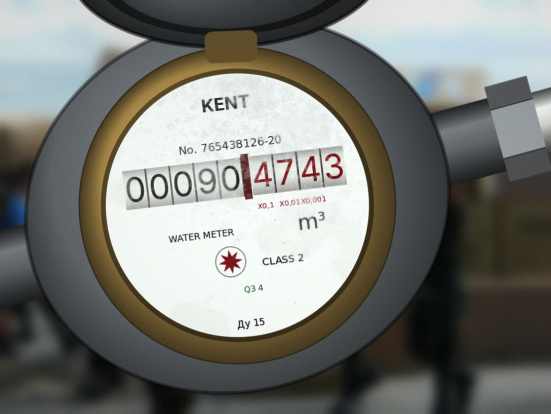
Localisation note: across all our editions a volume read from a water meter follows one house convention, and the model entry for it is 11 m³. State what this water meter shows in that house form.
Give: 90.4743 m³
